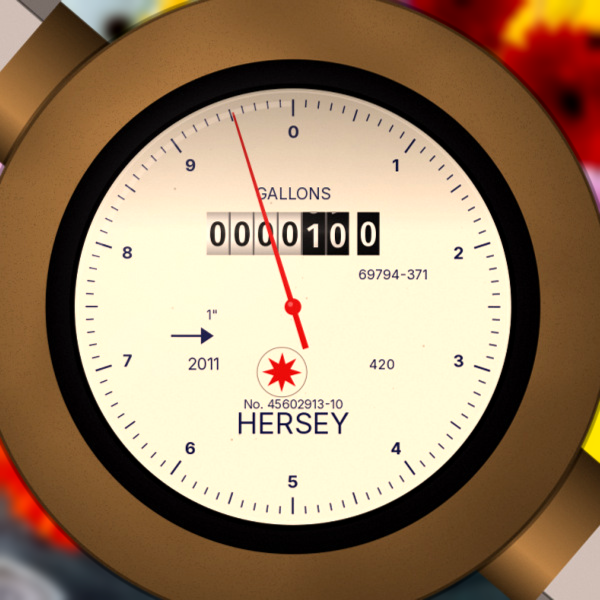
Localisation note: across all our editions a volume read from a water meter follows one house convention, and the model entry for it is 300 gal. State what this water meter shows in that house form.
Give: 99.5 gal
